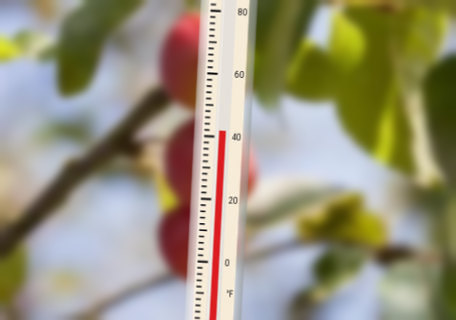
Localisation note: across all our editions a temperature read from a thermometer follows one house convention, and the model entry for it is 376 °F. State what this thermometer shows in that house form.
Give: 42 °F
